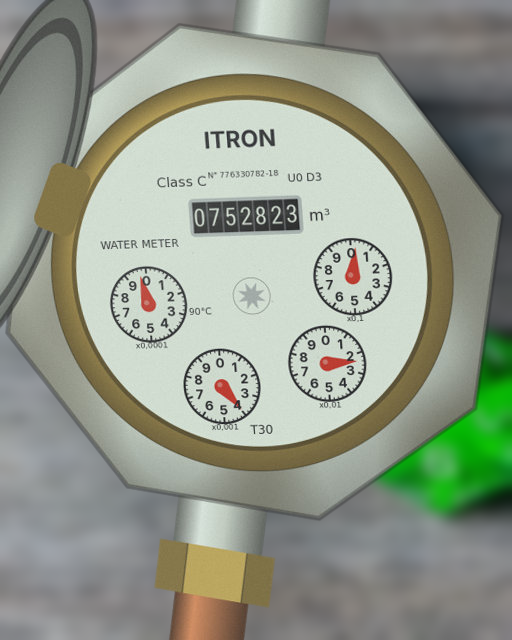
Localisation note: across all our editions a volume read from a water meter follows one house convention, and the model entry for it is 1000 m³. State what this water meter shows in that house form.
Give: 752823.0239 m³
